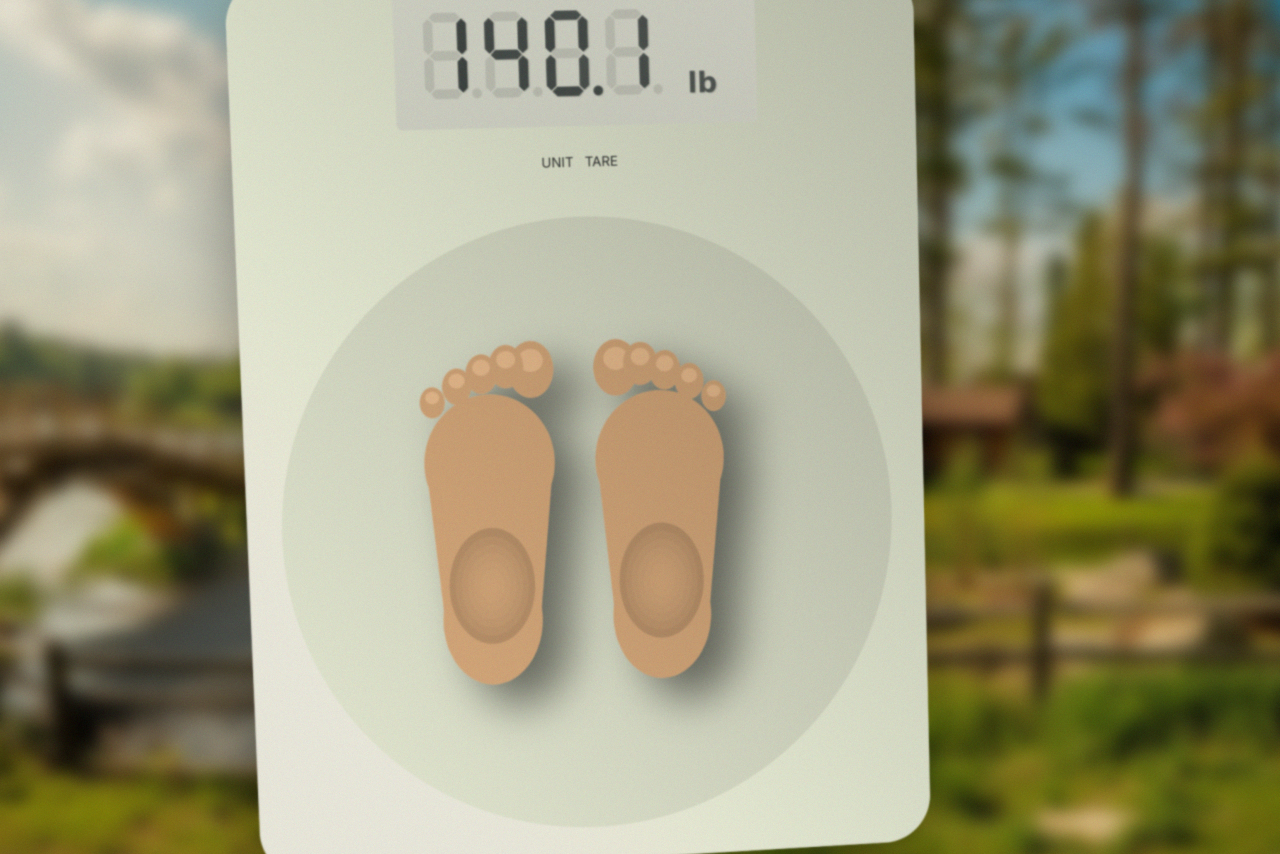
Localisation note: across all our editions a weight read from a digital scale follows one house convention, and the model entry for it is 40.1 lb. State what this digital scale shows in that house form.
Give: 140.1 lb
